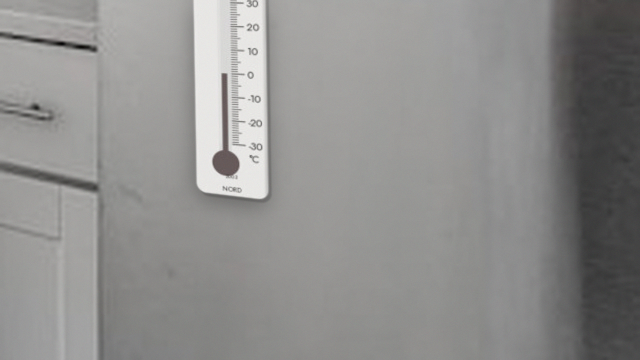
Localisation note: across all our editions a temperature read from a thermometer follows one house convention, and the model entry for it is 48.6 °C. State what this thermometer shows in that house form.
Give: 0 °C
